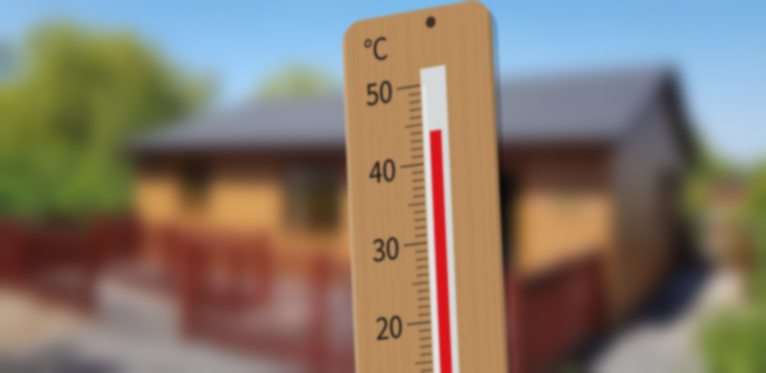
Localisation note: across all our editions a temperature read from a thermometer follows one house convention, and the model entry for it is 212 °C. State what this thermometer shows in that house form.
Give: 44 °C
